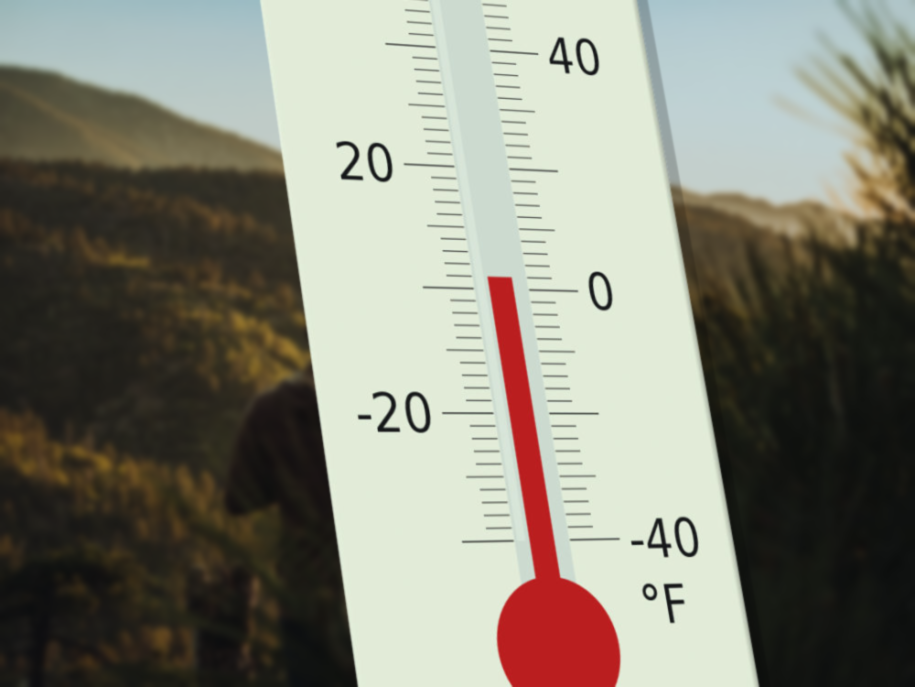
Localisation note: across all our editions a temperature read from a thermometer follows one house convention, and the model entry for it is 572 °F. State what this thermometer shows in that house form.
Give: 2 °F
